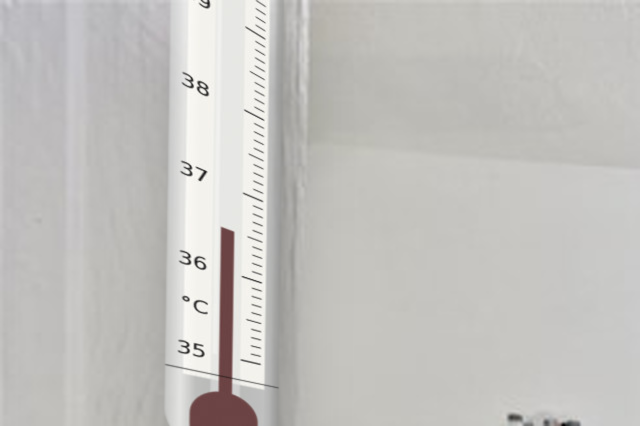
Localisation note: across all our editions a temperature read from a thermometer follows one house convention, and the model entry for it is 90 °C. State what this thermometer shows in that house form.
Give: 36.5 °C
